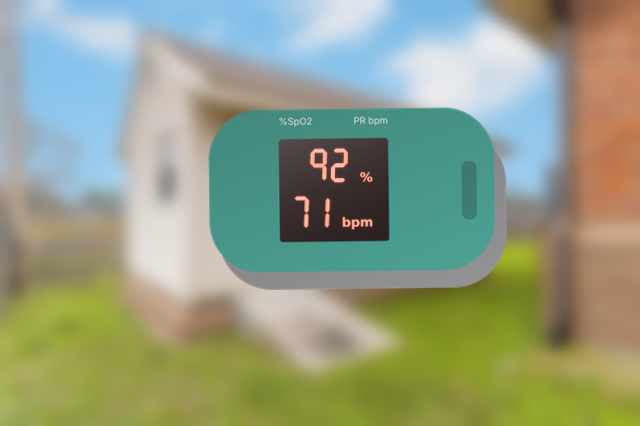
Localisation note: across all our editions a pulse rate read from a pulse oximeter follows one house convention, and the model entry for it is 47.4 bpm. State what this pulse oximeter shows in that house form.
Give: 71 bpm
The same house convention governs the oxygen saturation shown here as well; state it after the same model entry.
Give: 92 %
